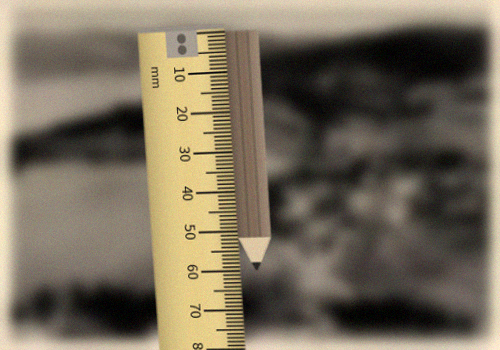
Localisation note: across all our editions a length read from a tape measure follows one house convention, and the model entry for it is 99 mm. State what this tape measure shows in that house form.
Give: 60 mm
